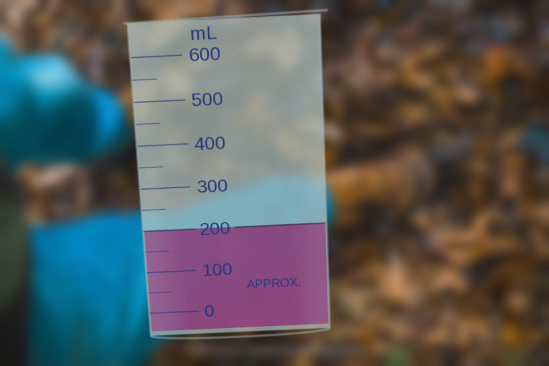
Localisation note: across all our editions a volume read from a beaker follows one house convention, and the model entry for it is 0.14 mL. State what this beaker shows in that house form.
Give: 200 mL
